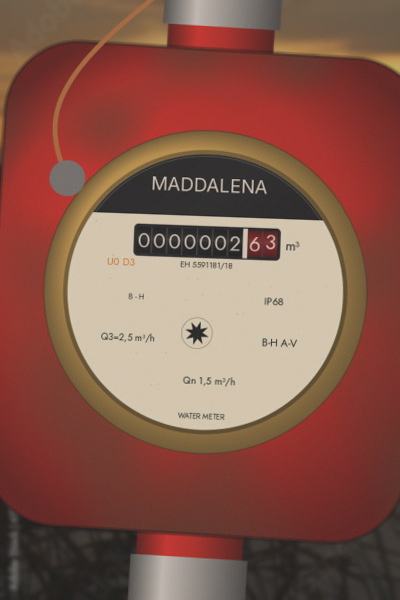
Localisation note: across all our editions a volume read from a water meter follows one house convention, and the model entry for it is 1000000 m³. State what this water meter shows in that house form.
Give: 2.63 m³
